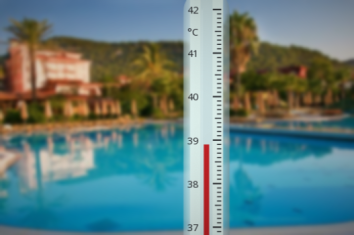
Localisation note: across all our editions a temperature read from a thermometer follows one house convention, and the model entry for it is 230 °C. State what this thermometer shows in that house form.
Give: 38.9 °C
